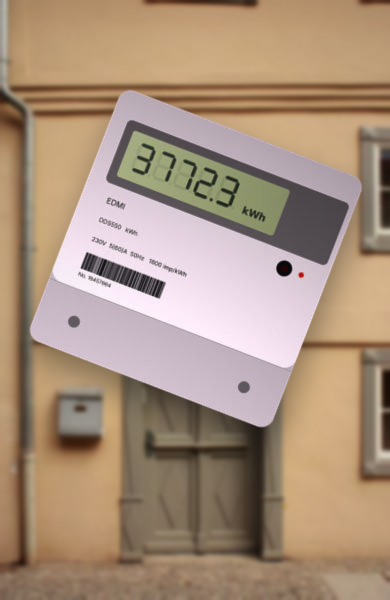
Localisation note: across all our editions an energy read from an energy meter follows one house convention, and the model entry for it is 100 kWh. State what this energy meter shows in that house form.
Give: 3772.3 kWh
